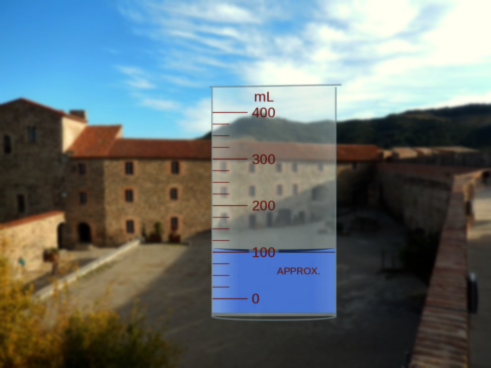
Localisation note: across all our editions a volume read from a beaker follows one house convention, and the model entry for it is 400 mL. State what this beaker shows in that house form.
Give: 100 mL
